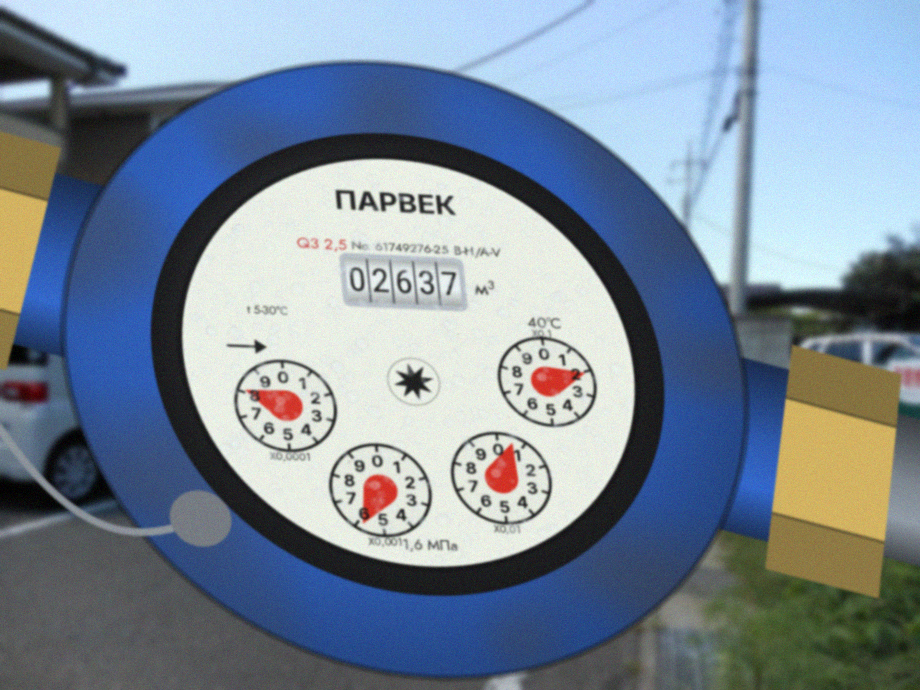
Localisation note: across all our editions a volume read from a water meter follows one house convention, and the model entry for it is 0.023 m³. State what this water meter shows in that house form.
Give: 2637.2058 m³
